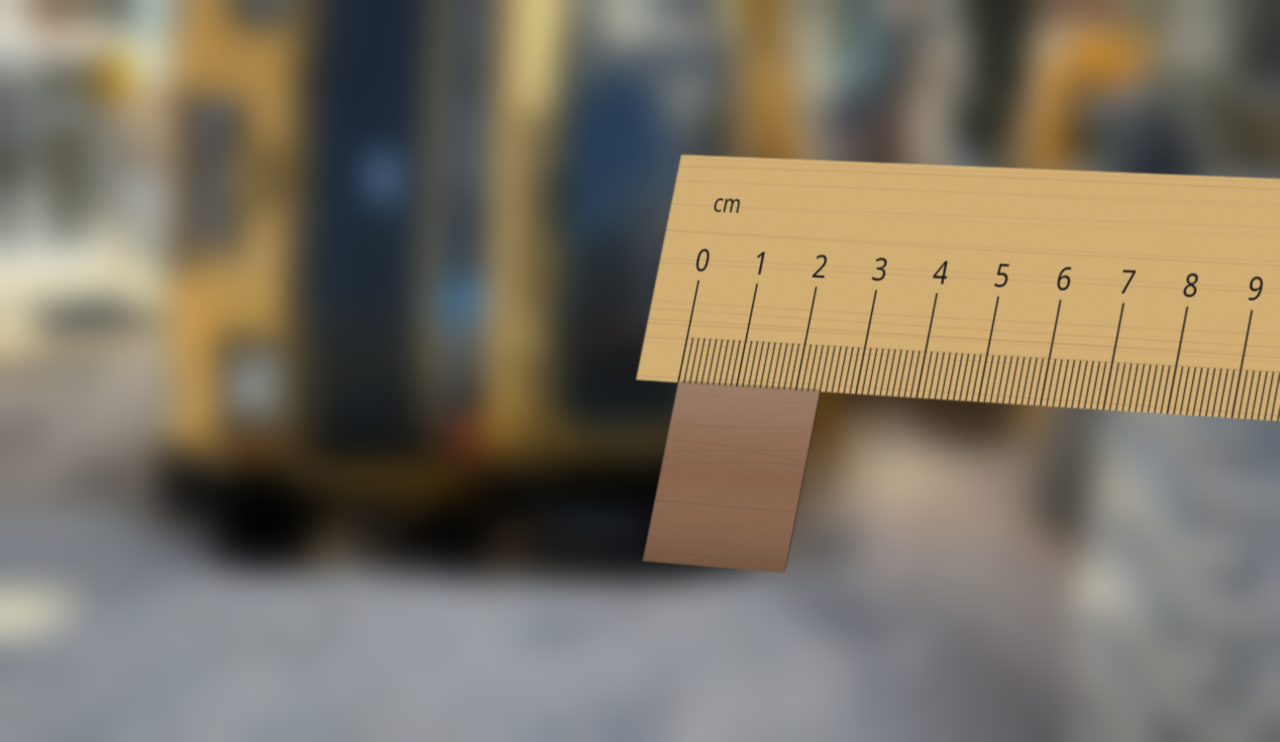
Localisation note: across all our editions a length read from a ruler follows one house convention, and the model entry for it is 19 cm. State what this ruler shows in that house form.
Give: 2.4 cm
